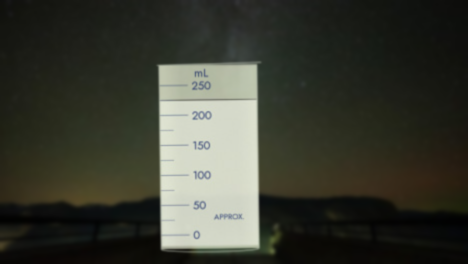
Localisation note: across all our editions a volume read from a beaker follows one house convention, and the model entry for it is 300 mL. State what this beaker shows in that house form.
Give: 225 mL
